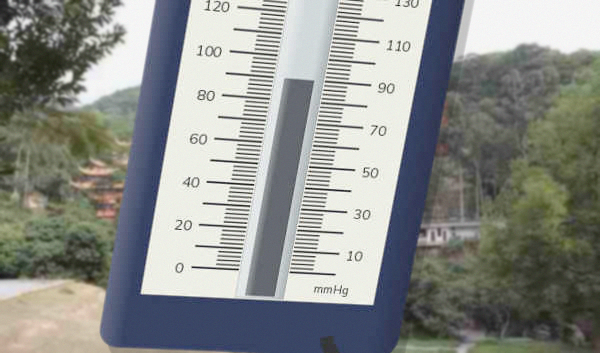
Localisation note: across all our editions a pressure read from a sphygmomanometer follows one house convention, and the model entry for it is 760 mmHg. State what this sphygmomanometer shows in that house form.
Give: 90 mmHg
